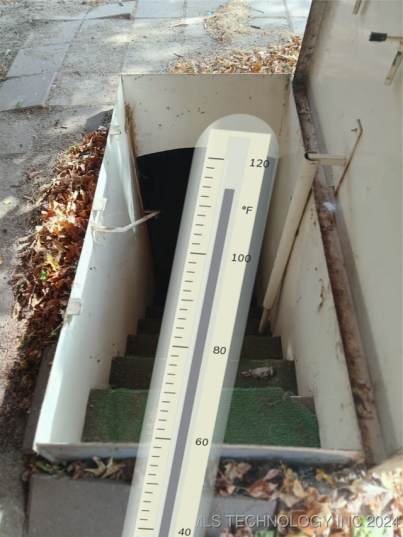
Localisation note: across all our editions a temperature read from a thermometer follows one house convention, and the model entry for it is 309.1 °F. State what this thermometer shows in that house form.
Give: 114 °F
